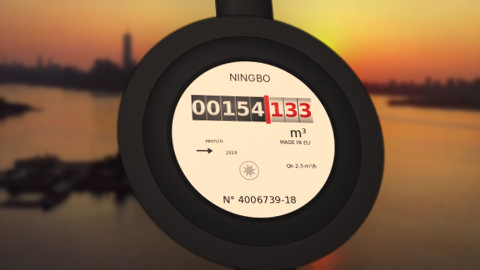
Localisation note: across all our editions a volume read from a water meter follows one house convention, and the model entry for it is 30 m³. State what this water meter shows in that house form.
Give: 154.133 m³
